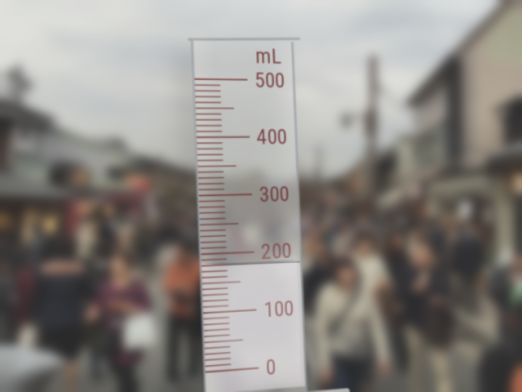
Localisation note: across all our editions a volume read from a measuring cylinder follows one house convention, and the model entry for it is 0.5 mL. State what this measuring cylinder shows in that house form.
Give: 180 mL
